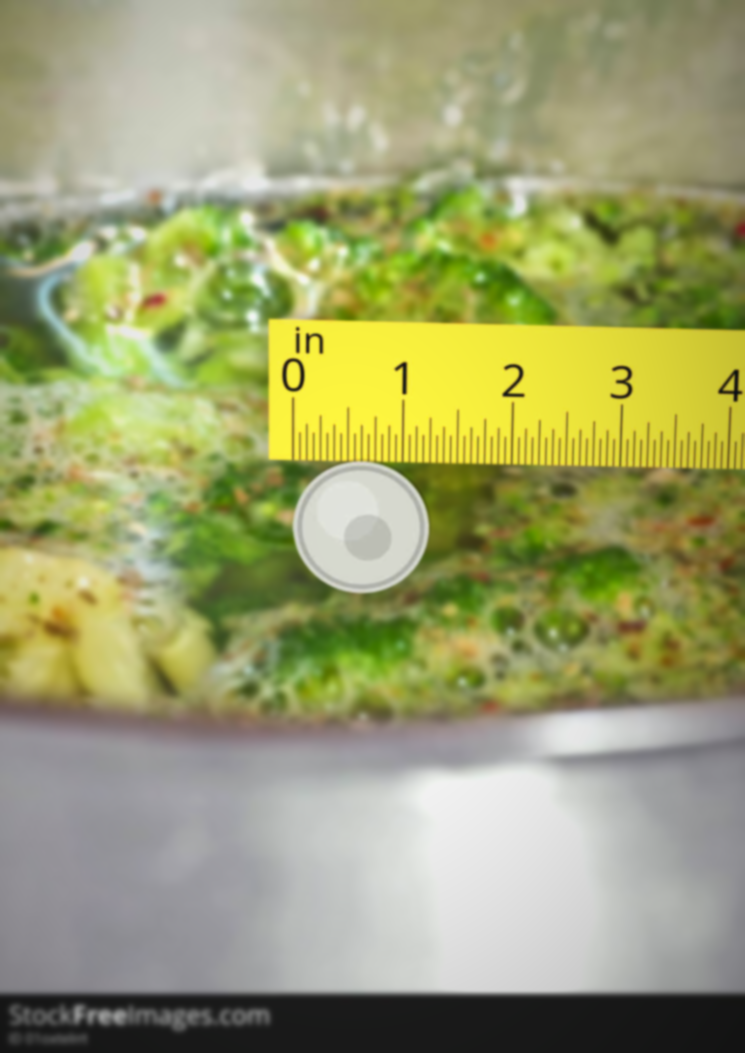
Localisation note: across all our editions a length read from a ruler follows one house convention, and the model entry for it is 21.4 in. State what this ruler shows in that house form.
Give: 1.25 in
